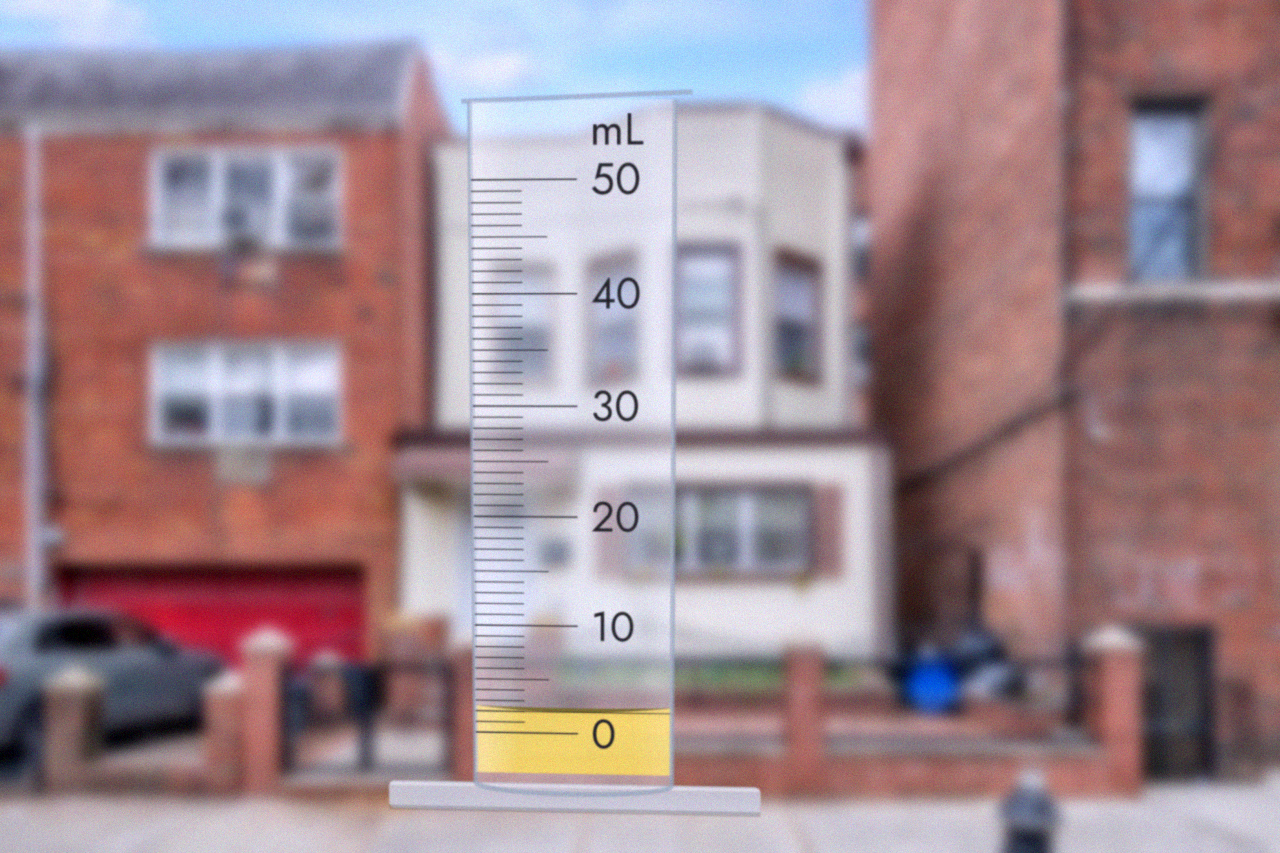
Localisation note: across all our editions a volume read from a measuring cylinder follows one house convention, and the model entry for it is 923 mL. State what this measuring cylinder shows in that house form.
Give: 2 mL
